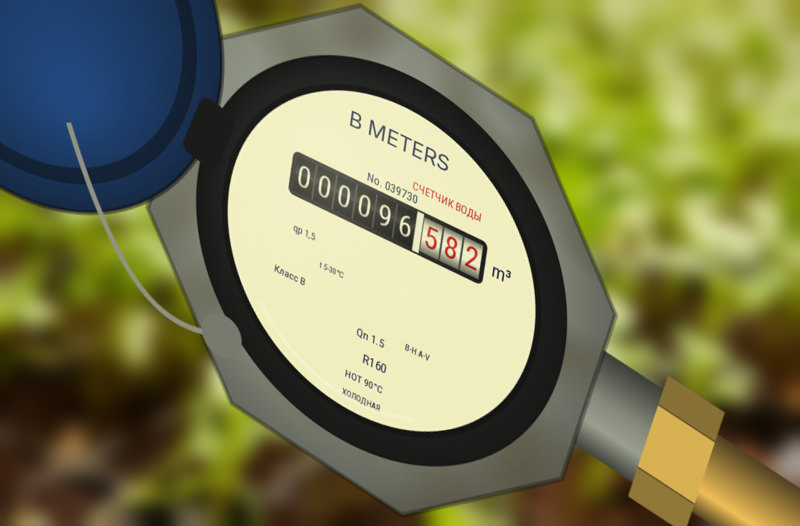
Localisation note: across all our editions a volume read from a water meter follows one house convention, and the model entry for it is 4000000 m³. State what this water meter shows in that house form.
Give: 96.582 m³
